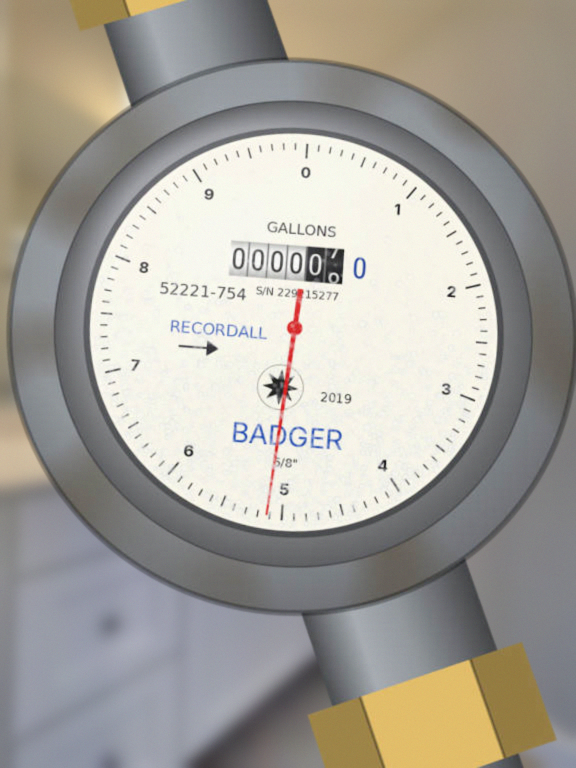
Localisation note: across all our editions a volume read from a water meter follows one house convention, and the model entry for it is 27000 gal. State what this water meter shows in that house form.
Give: 75.1 gal
